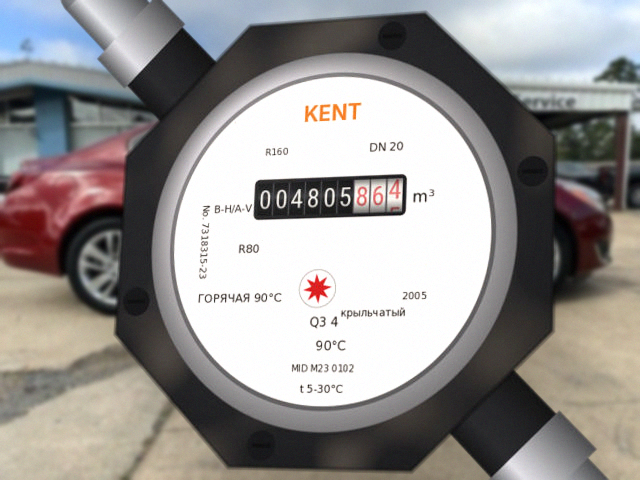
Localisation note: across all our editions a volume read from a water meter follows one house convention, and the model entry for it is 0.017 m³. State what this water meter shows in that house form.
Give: 4805.864 m³
